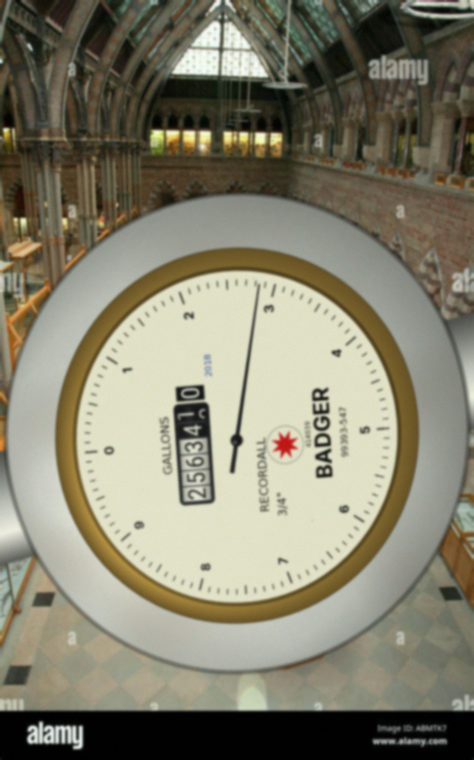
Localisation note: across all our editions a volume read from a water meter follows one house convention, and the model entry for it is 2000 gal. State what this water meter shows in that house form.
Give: 2563412.8 gal
